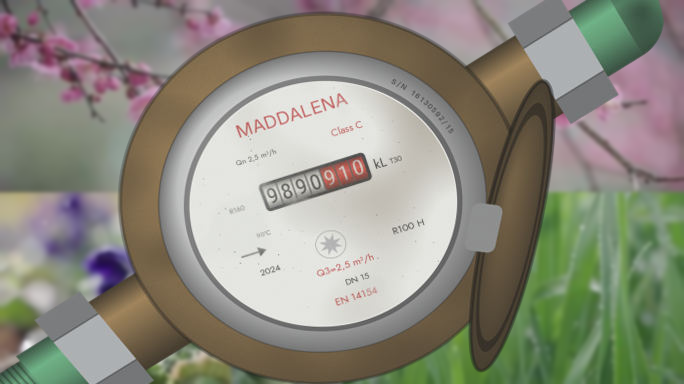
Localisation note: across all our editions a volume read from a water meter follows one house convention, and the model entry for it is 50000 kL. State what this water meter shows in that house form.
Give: 9890.910 kL
